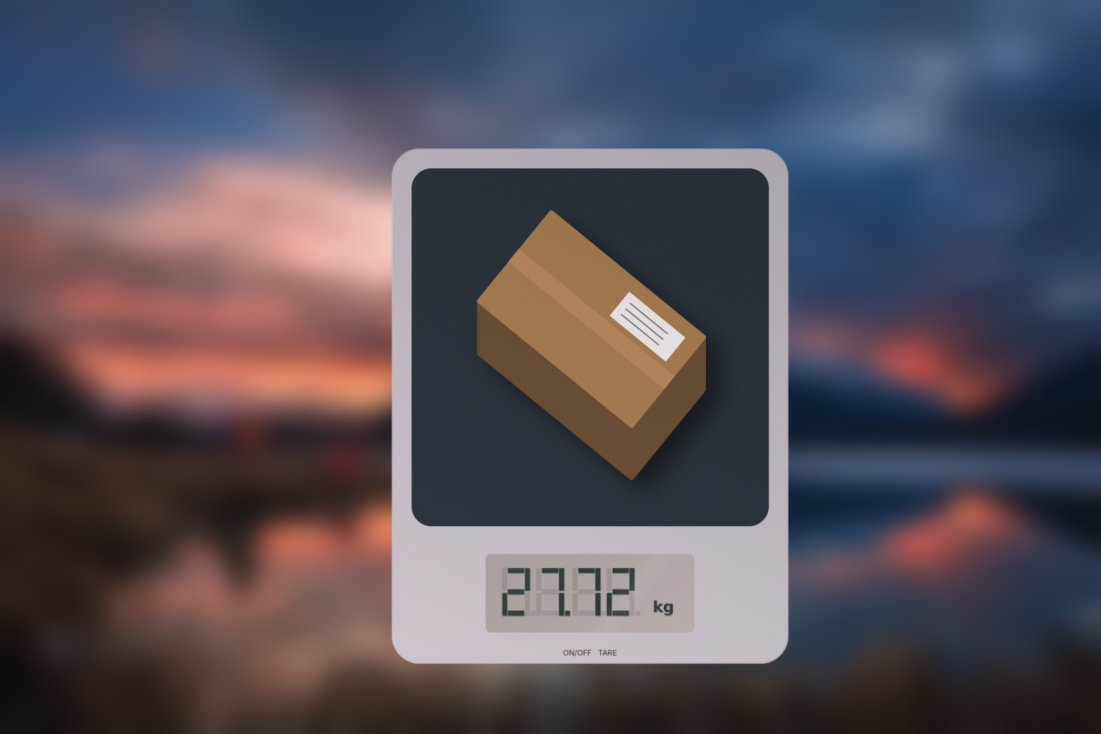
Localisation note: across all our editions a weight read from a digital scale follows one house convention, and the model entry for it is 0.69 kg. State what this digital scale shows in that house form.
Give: 27.72 kg
